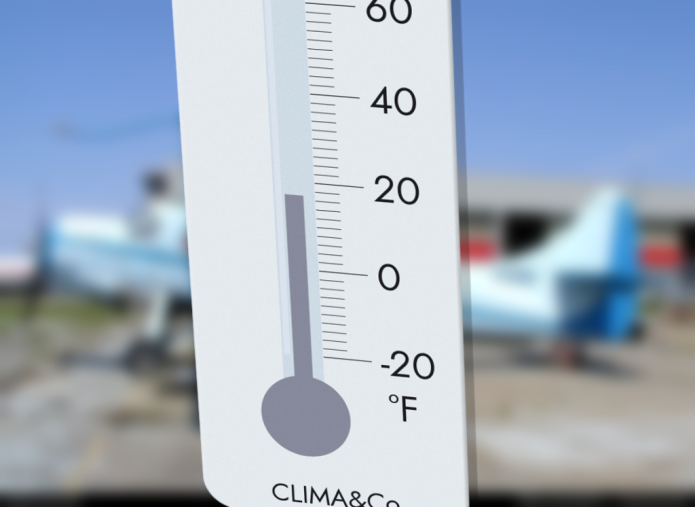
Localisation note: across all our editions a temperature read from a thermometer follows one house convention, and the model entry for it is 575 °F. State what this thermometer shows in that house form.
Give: 17 °F
